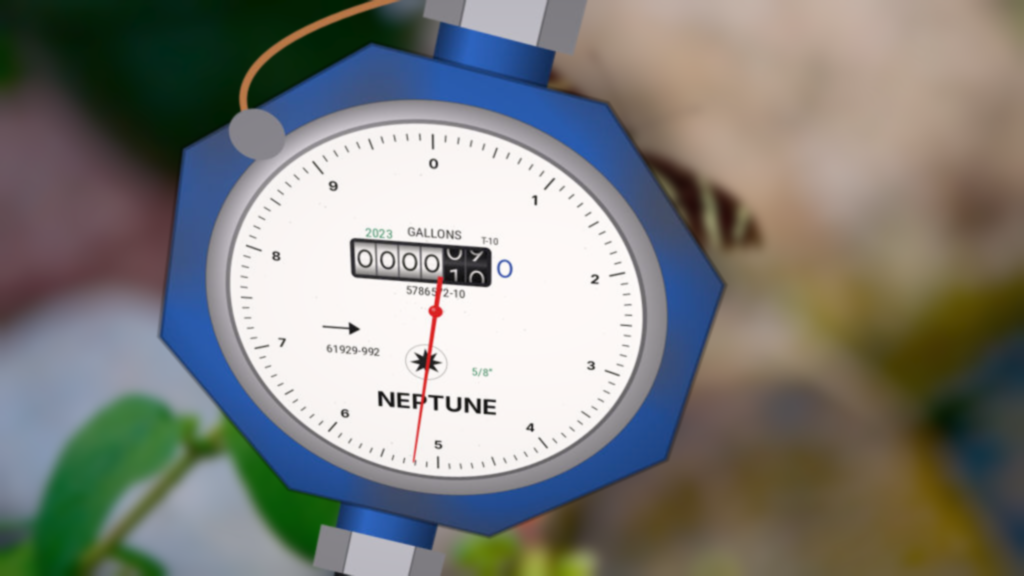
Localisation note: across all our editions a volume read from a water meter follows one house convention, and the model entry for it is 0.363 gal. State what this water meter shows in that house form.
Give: 95.2 gal
